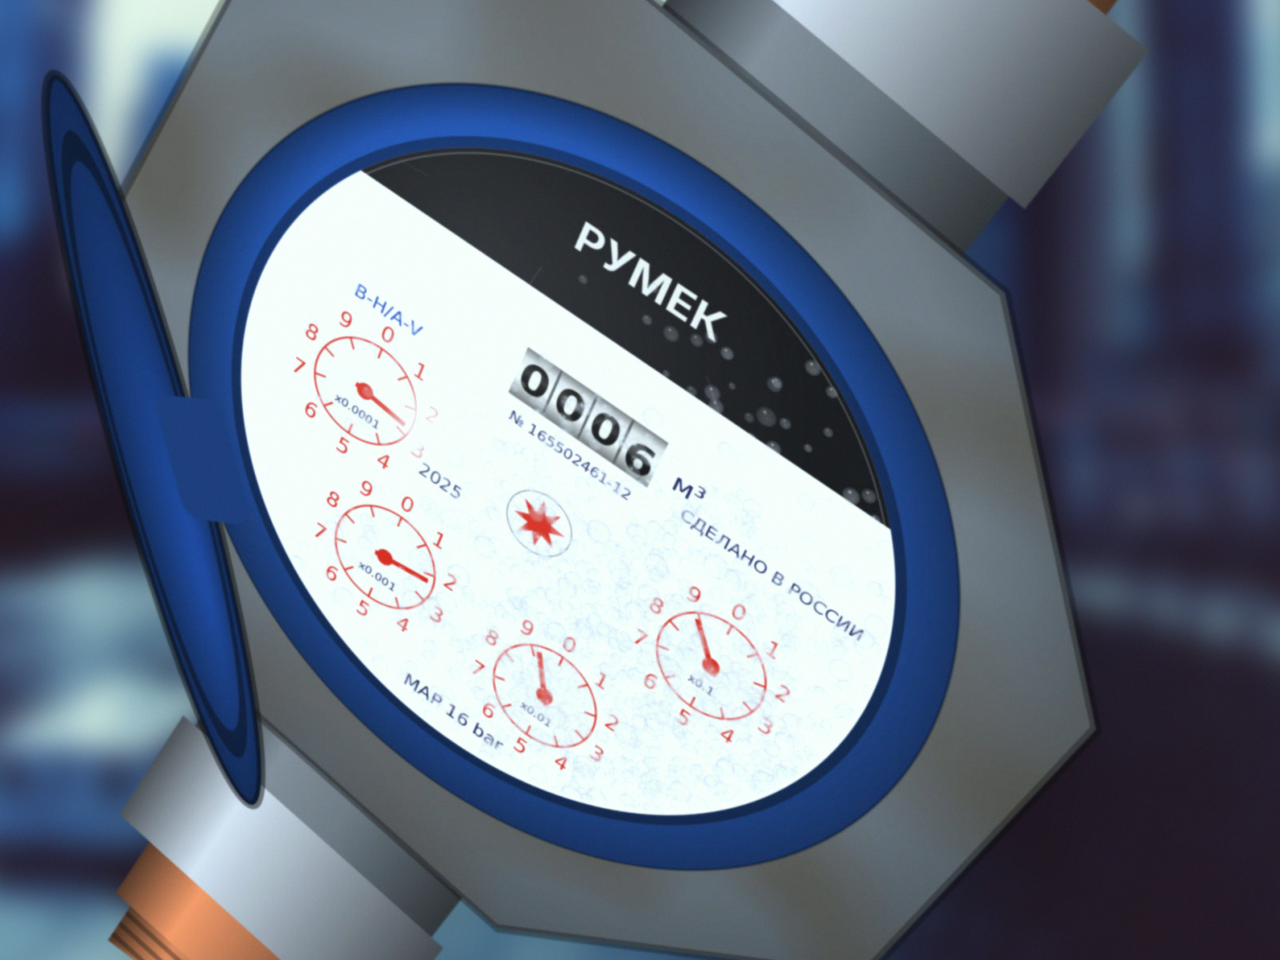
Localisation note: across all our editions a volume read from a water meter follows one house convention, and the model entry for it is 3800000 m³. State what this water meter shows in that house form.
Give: 5.8922 m³
